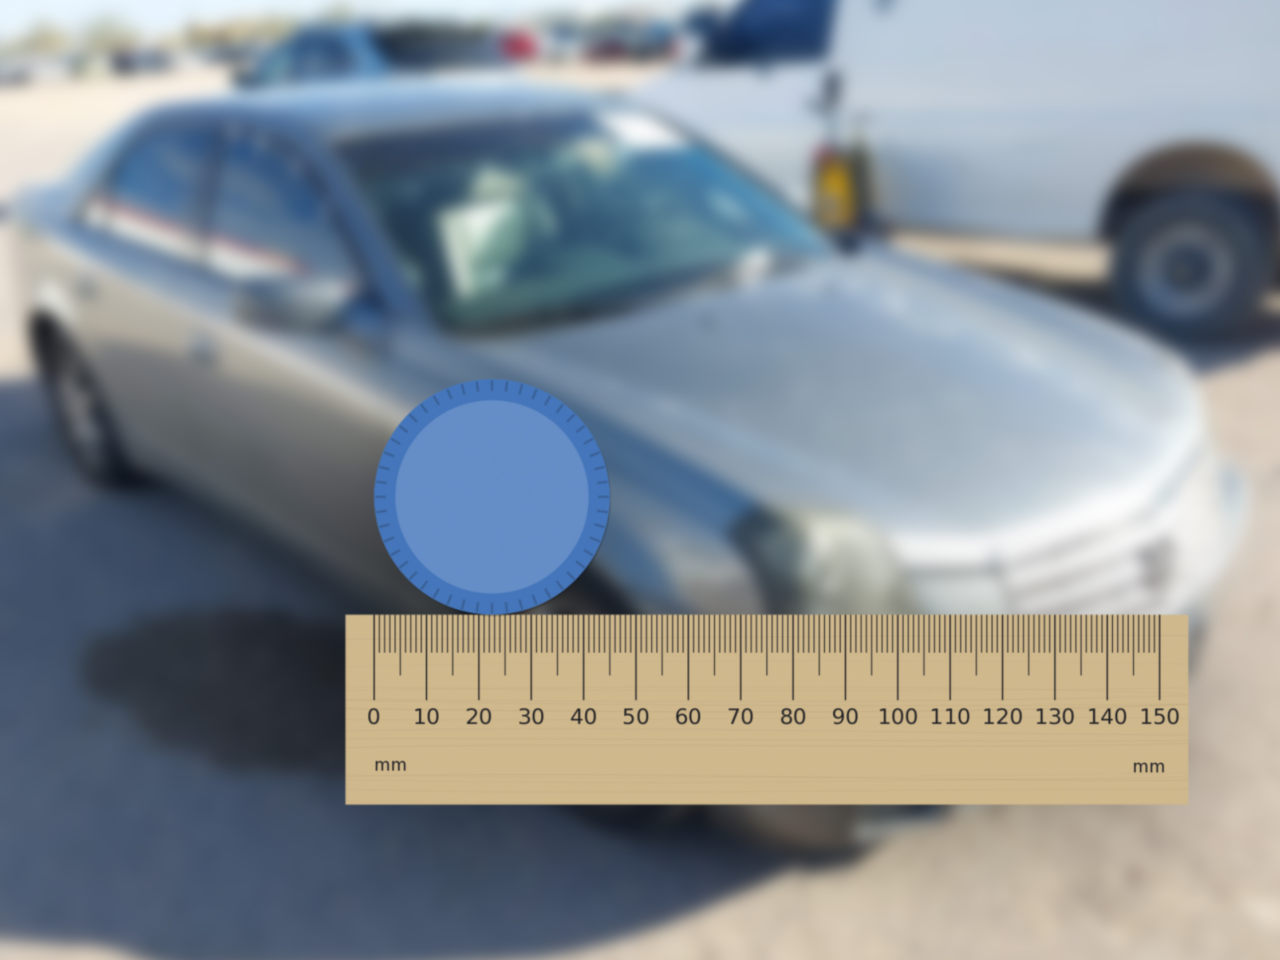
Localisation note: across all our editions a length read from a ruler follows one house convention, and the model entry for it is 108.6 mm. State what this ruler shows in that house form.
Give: 45 mm
